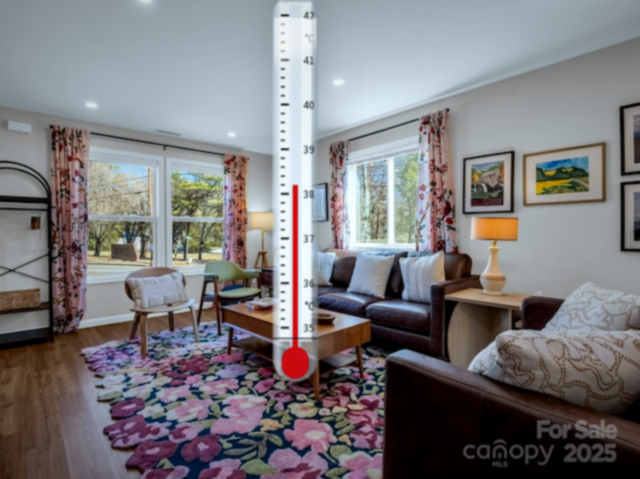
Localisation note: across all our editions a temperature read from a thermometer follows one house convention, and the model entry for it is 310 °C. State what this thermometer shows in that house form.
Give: 38.2 °C
